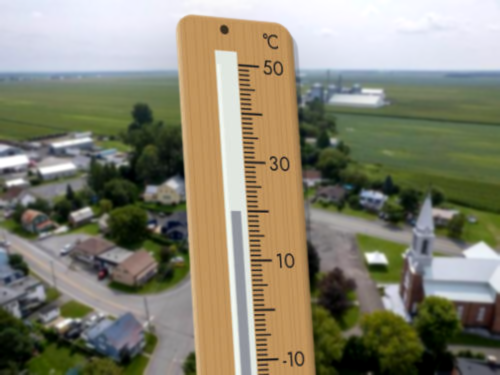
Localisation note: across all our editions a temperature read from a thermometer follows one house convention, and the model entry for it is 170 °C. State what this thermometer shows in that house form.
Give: 20 °C
